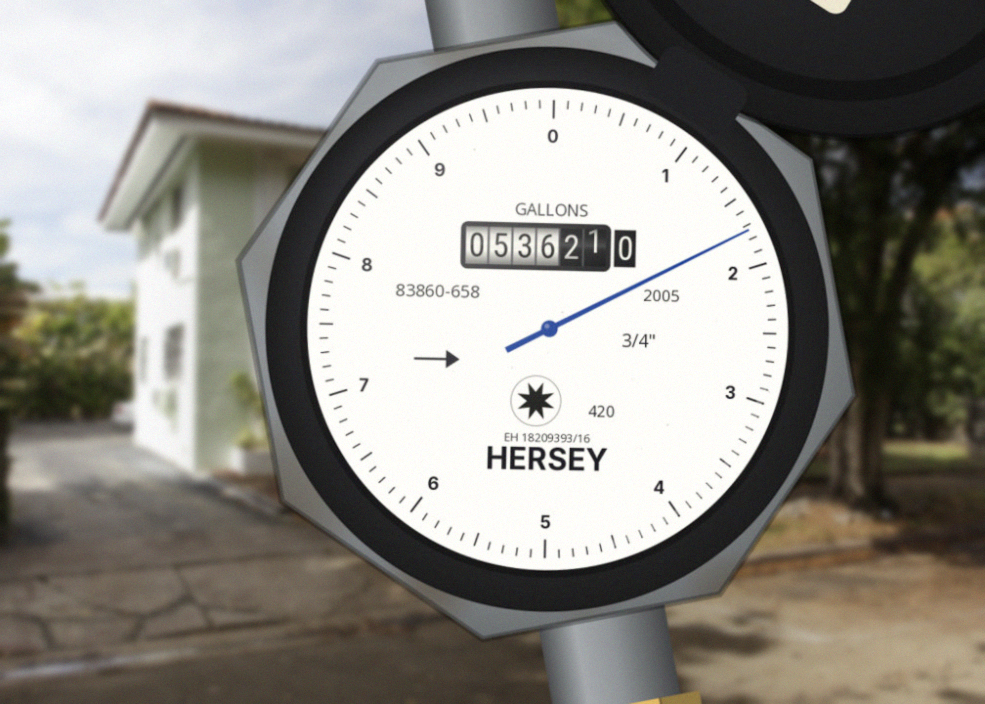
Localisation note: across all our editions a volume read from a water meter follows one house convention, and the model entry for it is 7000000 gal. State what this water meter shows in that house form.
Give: 536211.7 gal
